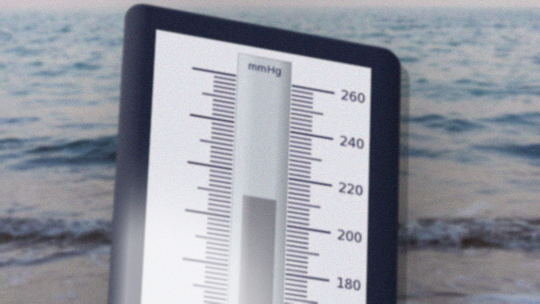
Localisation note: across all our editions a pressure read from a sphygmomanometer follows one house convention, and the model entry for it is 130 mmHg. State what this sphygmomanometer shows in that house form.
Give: 210 mmHg
